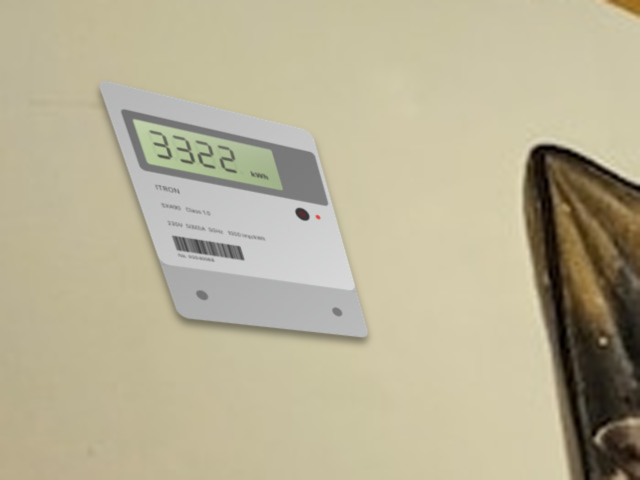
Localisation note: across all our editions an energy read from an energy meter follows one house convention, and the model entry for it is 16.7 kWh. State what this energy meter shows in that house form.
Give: 3322 kWh
